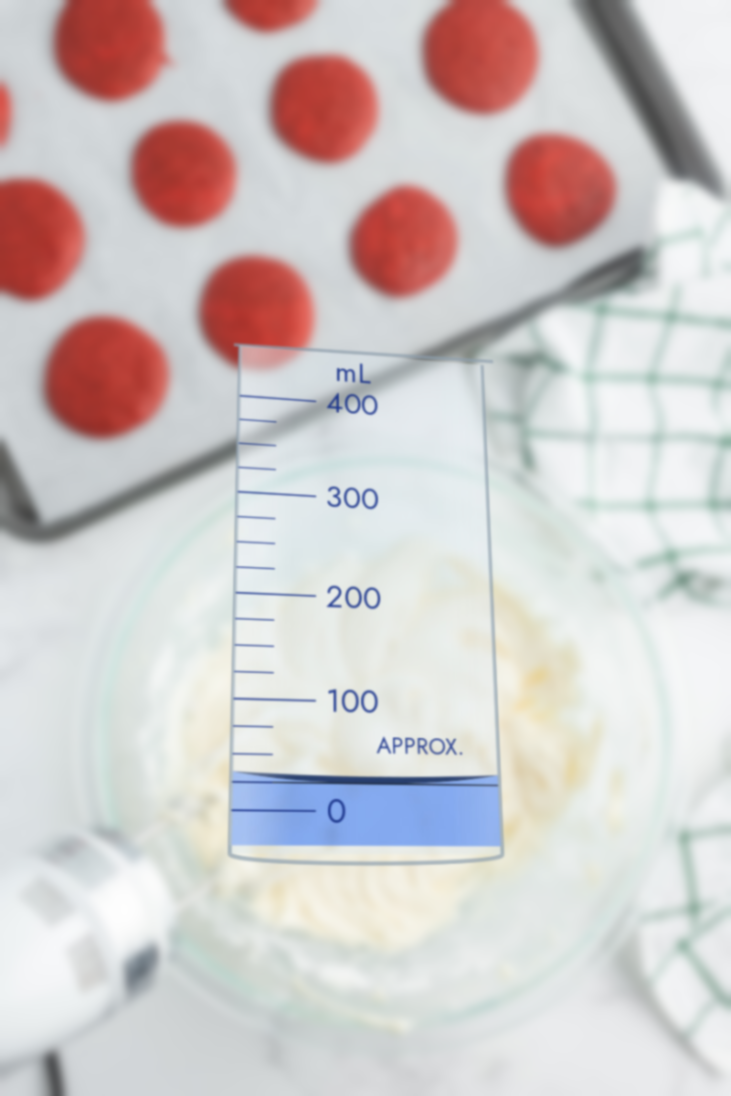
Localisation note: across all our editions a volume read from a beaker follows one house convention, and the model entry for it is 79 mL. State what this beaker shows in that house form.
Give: 25 mL
